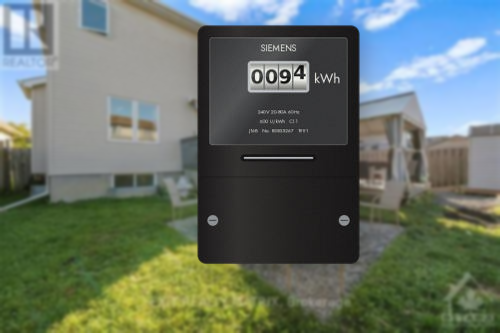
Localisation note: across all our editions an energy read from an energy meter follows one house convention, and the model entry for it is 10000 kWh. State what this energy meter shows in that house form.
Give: 94 kWh
